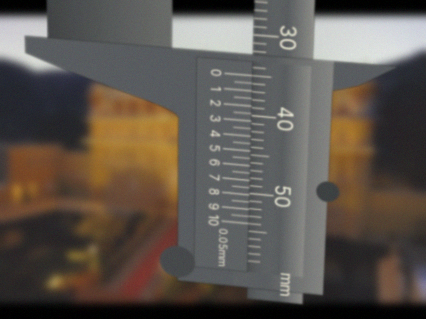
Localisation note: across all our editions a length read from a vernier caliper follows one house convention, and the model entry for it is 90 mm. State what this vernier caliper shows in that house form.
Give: 35.0 mm
